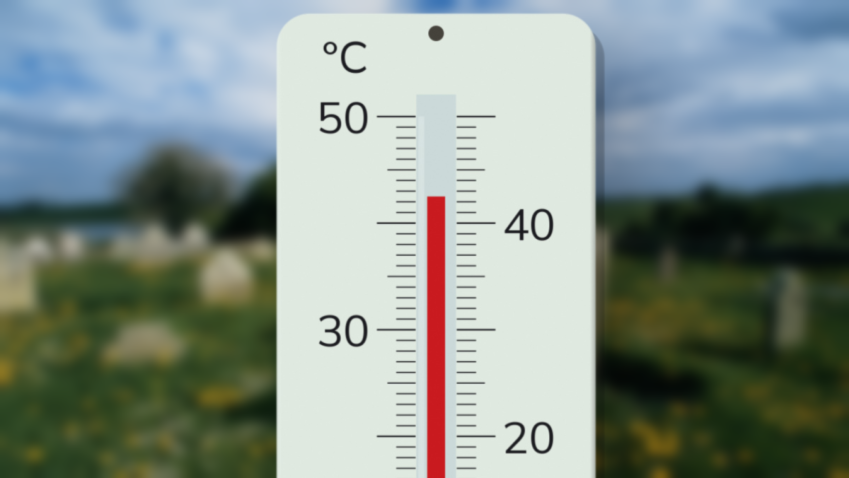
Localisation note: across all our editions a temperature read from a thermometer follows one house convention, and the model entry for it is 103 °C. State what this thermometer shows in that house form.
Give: 42.5 °C
